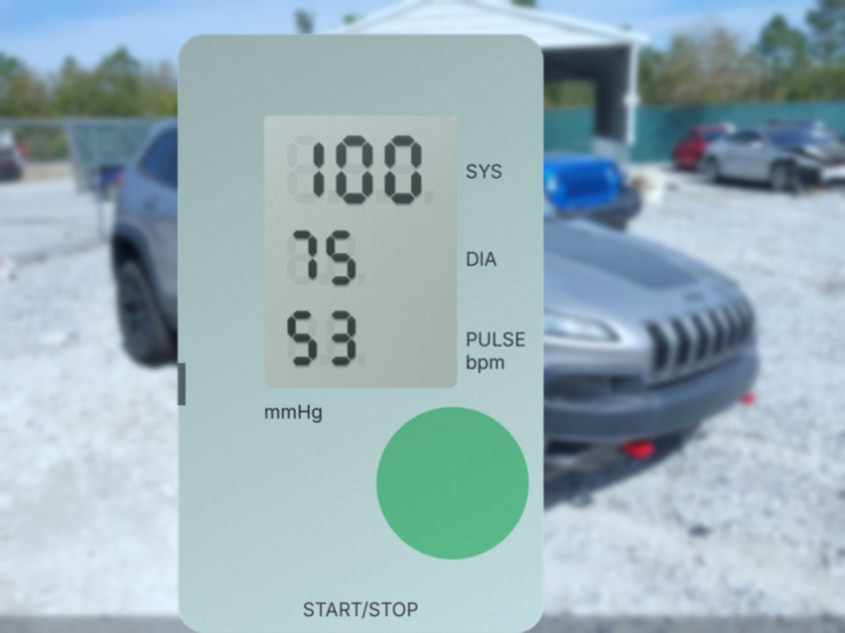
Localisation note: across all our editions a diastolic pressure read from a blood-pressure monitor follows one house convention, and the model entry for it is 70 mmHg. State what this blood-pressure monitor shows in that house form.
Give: 75 mmHg
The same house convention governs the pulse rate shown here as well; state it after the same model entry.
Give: 53 bpm
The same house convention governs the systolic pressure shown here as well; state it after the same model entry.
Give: 100 mmHg
